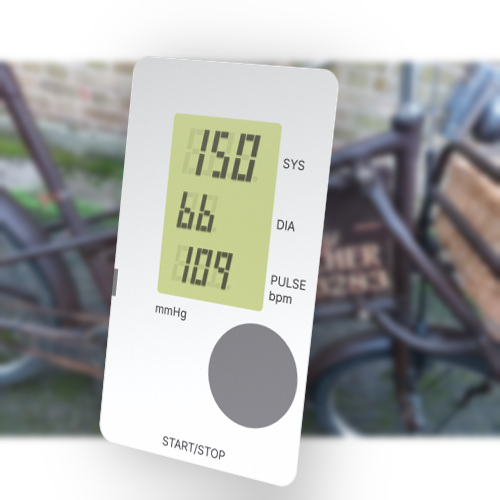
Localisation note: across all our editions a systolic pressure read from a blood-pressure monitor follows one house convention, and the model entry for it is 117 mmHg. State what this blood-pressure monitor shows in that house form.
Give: 150 mmHg
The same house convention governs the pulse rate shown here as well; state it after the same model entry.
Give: 109 bpm
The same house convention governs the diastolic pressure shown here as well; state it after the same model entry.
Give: 66 mmHg
